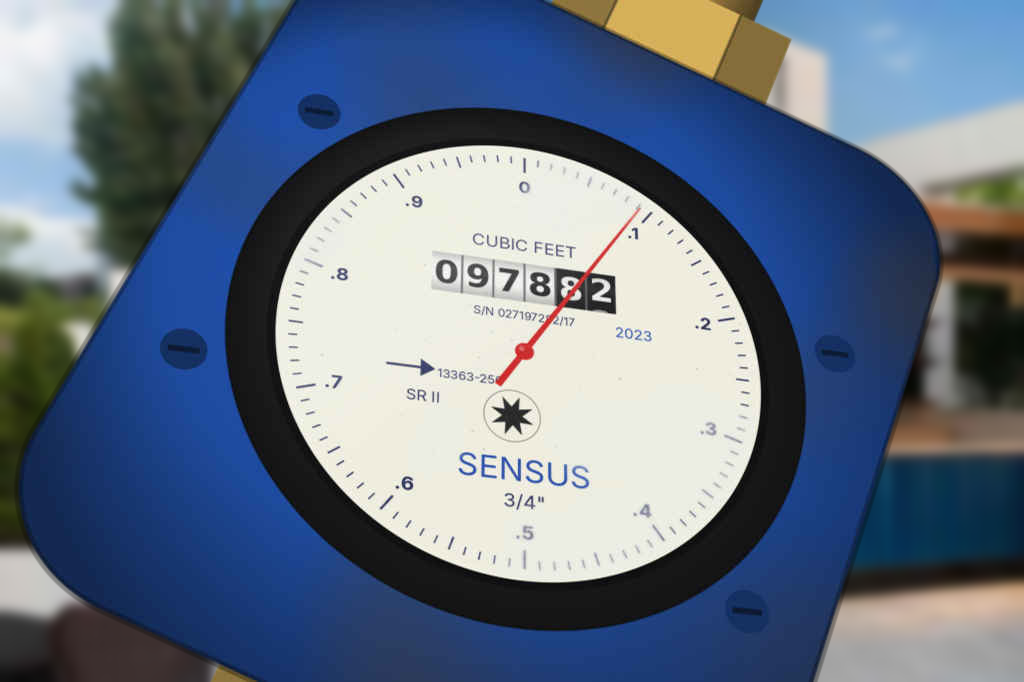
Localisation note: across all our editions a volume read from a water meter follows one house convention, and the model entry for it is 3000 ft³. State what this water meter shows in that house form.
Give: 97882.09 ft³
